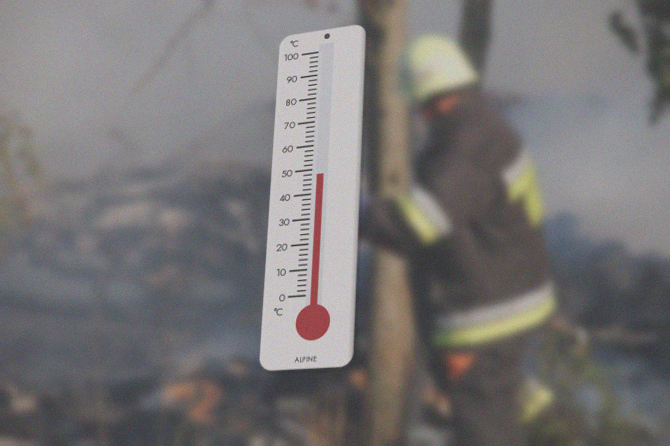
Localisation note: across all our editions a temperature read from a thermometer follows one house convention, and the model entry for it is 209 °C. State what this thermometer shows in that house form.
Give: 48 °C
